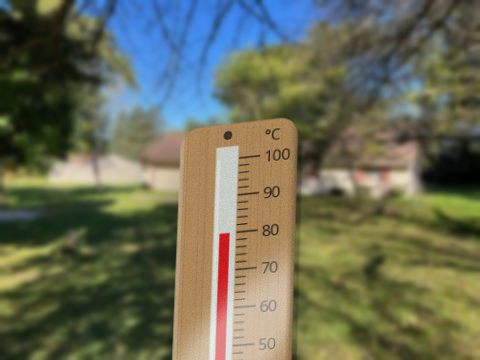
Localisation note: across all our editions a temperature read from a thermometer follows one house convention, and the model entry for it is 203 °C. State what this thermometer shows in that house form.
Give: 80 °C
